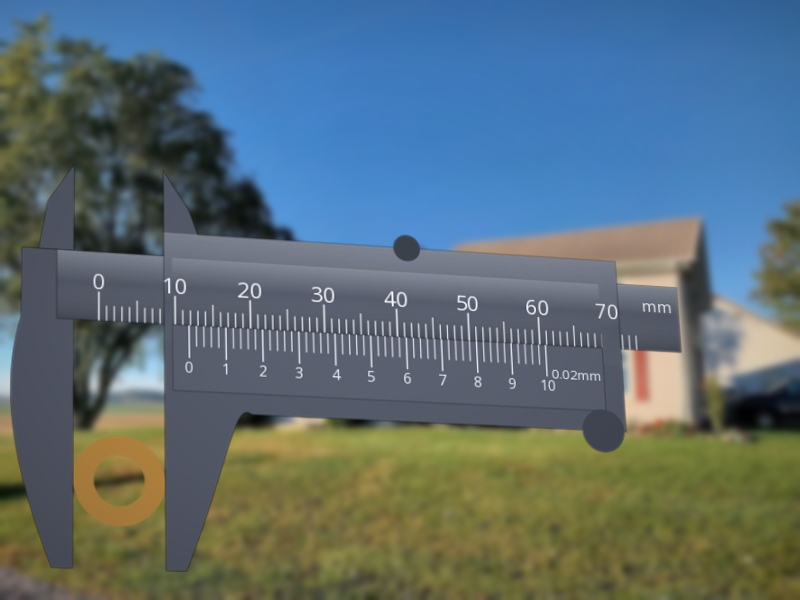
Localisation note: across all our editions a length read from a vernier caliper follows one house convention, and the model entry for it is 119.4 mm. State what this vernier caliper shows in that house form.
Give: 11.8 mm
